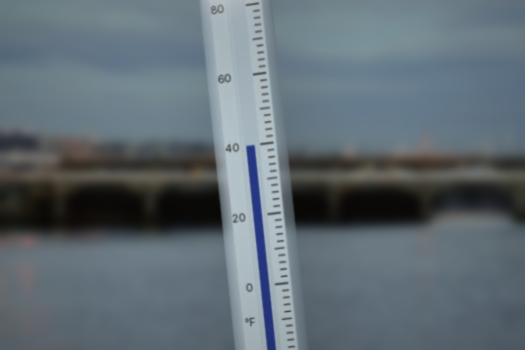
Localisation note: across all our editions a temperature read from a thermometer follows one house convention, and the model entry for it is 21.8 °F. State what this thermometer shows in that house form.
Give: 40 °F
